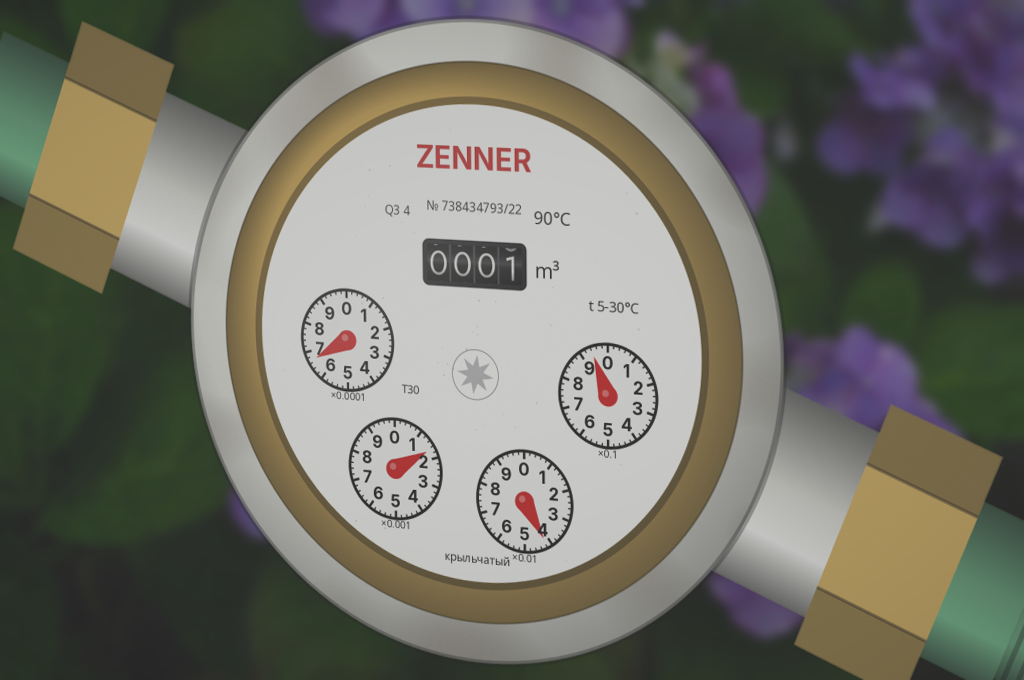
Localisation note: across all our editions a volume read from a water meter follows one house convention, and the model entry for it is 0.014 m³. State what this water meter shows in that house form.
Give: 0.9416 m³
